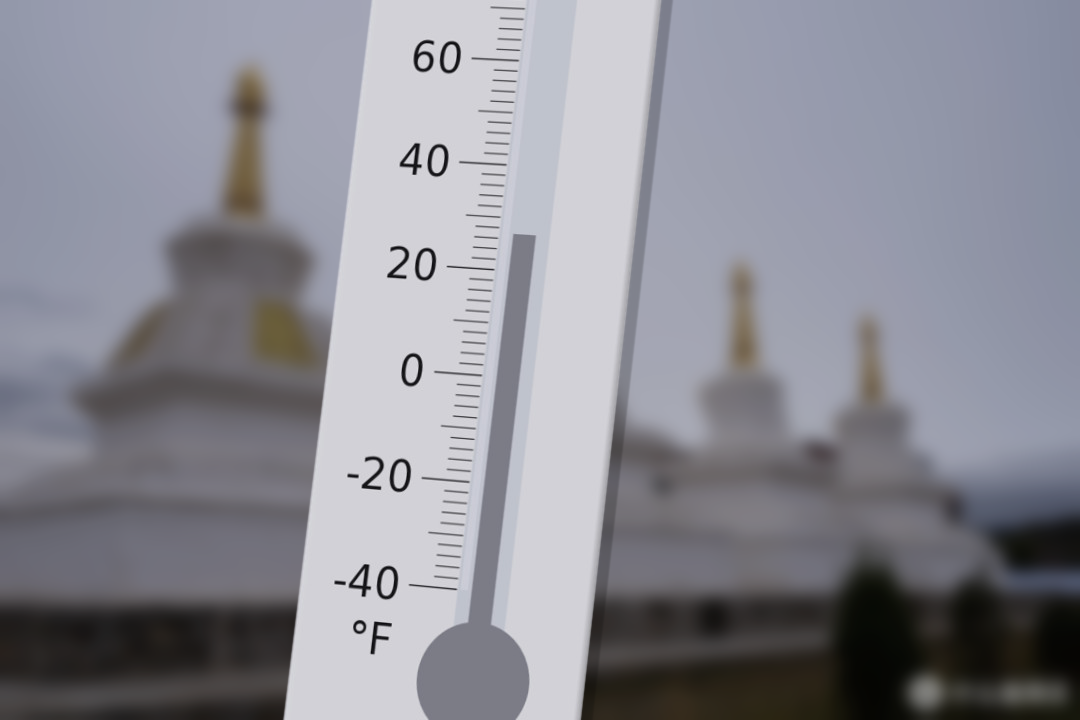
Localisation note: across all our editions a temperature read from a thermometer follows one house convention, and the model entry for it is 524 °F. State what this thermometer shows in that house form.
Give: 27 °F
